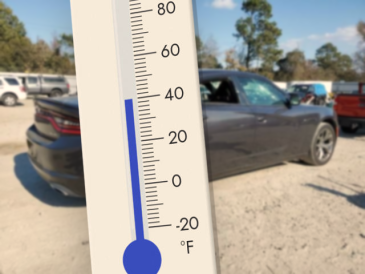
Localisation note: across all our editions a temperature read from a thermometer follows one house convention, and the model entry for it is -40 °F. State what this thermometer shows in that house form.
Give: 40 °F
